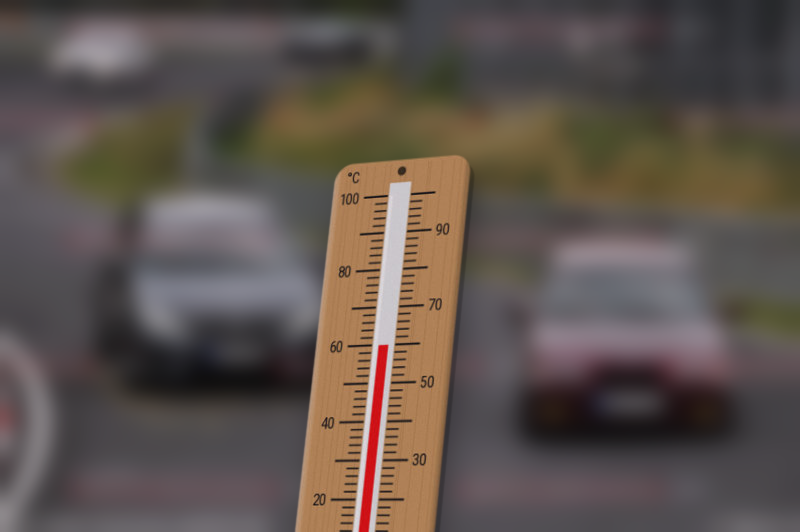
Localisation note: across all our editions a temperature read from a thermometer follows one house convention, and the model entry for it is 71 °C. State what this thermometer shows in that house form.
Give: 60 °C
